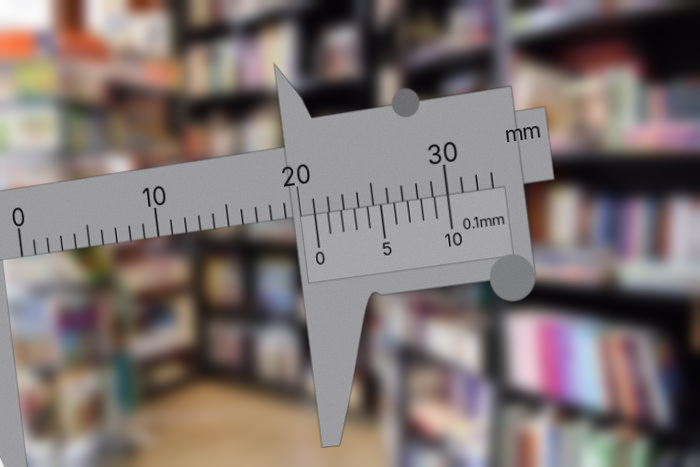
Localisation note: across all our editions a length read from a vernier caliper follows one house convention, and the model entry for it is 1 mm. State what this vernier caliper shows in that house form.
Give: 21.0 mm
